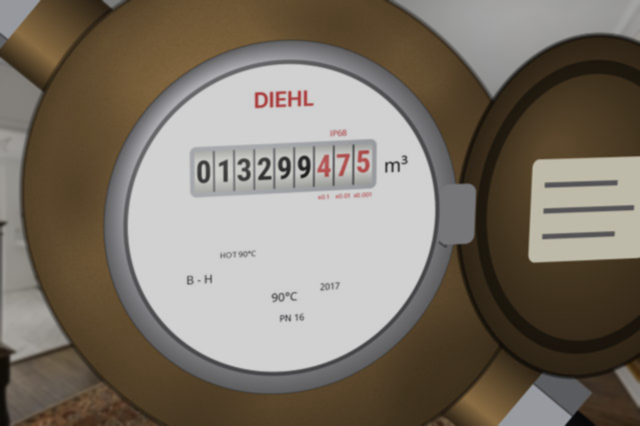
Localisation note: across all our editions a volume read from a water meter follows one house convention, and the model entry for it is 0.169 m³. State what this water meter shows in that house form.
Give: 13299.475 m³
